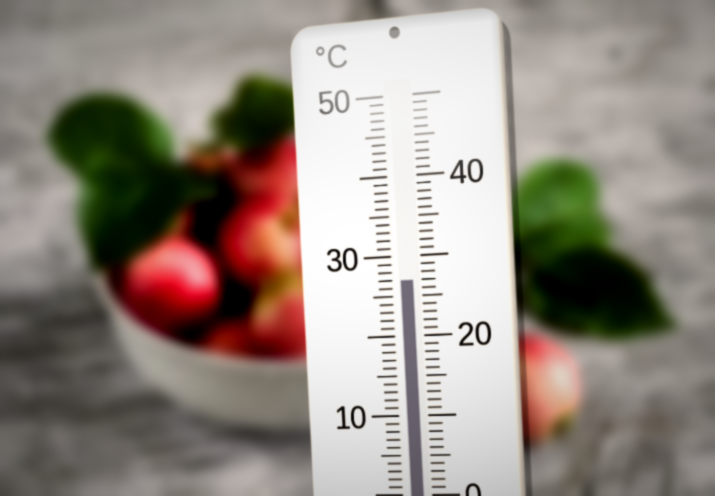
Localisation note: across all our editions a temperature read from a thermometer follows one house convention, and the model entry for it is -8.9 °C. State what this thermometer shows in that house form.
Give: 27 °C
